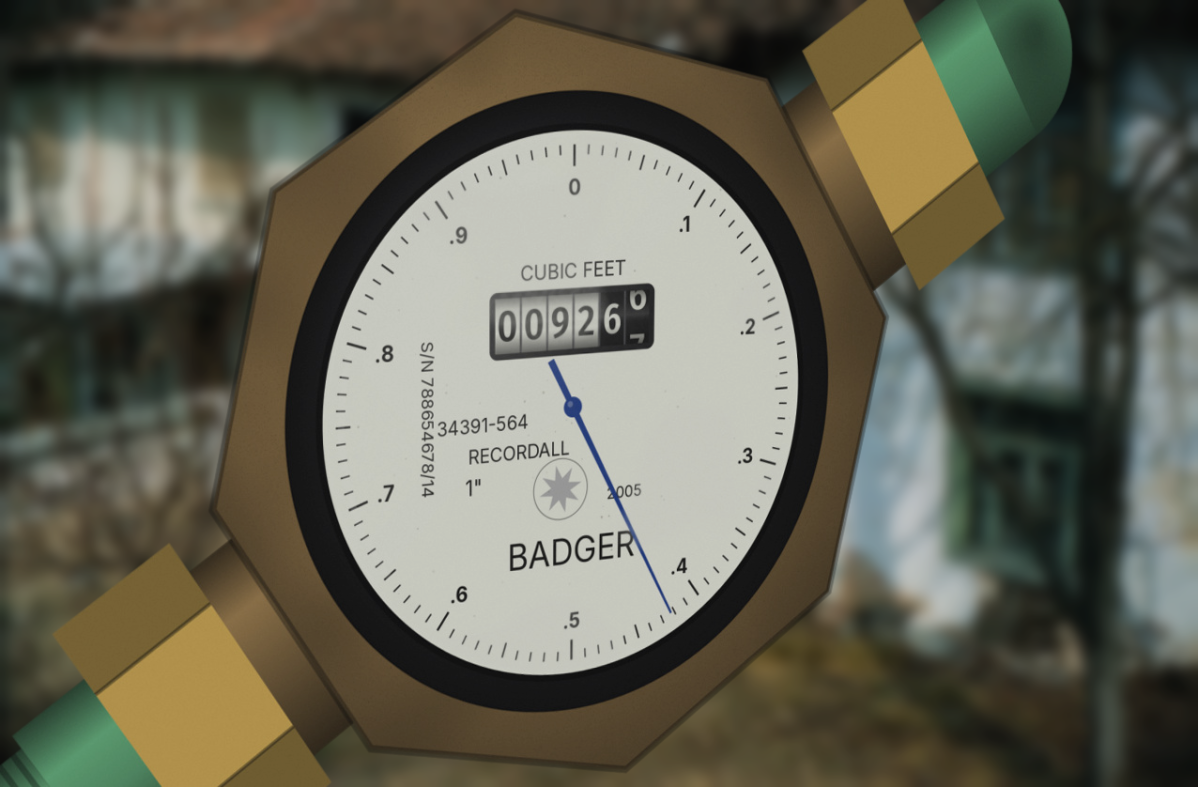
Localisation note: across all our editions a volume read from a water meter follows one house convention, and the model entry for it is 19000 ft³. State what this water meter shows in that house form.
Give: 9266.42 ft³
